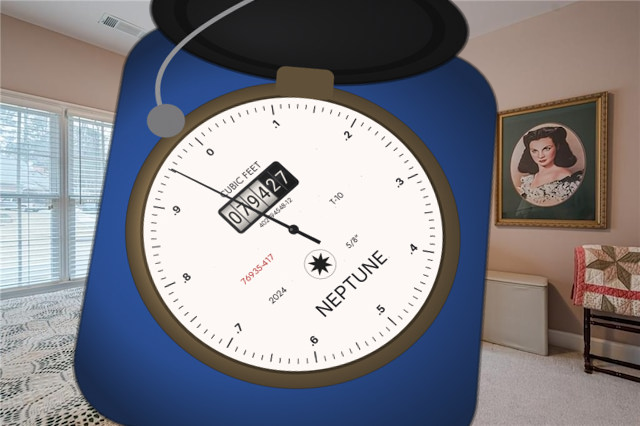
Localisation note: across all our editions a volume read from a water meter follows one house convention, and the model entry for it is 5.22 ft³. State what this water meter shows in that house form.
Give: 79426.95 ft³
